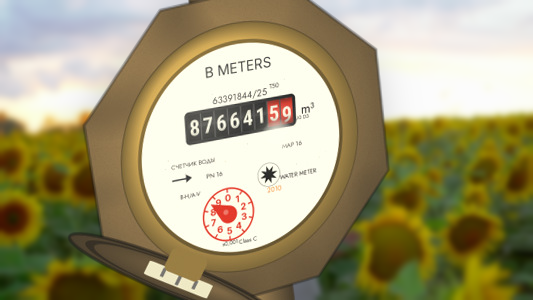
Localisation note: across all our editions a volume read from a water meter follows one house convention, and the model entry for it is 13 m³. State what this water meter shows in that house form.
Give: 876641.588 m³
